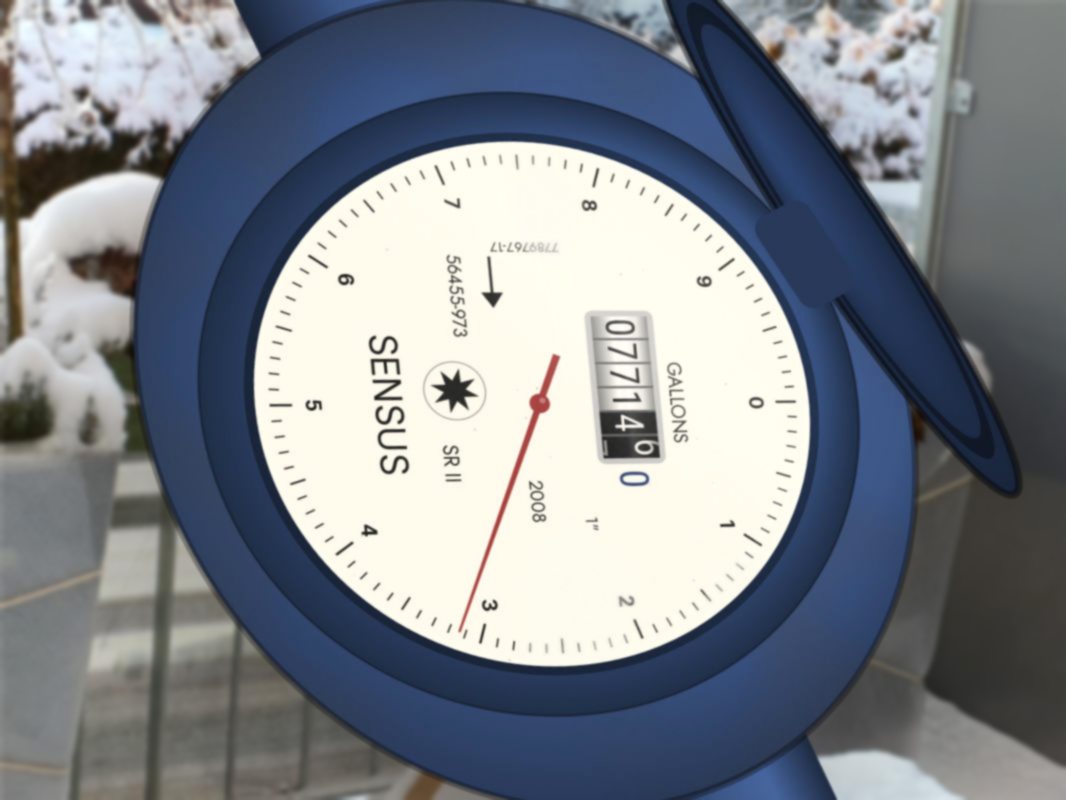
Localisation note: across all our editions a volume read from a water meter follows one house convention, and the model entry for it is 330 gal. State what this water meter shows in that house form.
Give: 771463.1 gal
